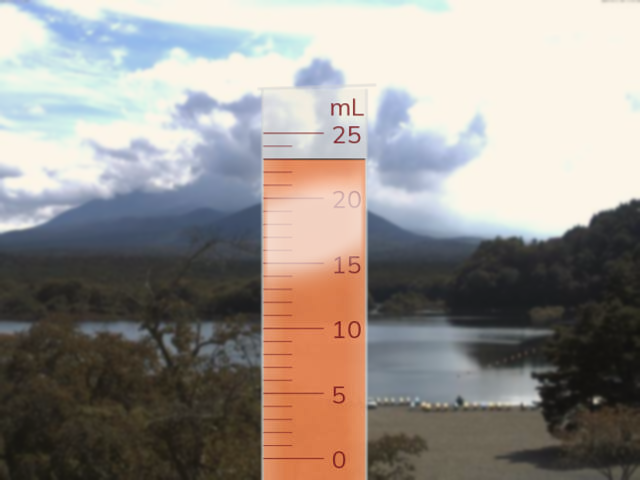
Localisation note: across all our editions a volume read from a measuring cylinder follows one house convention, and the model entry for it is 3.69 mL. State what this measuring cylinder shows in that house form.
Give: 23 mL
